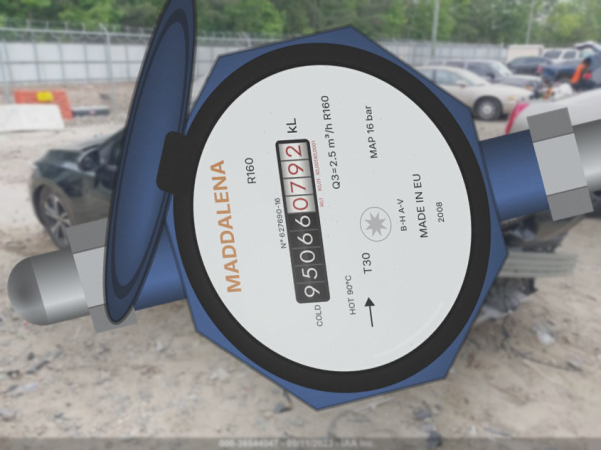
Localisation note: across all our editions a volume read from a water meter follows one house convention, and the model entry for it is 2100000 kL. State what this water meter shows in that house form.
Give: 95066.0792 kL
